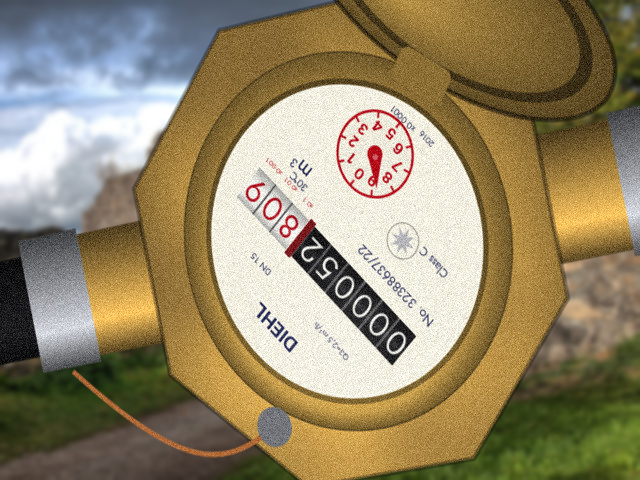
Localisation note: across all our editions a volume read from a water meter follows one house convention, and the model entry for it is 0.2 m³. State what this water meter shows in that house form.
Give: 52.8098 m³
